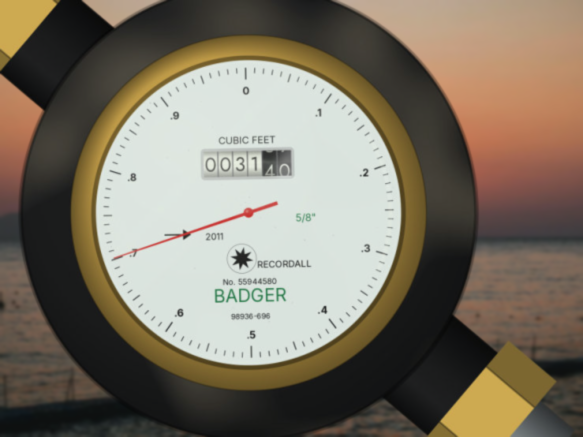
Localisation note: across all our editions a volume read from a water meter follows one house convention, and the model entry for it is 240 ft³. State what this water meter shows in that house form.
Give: 3139.70 ft³
